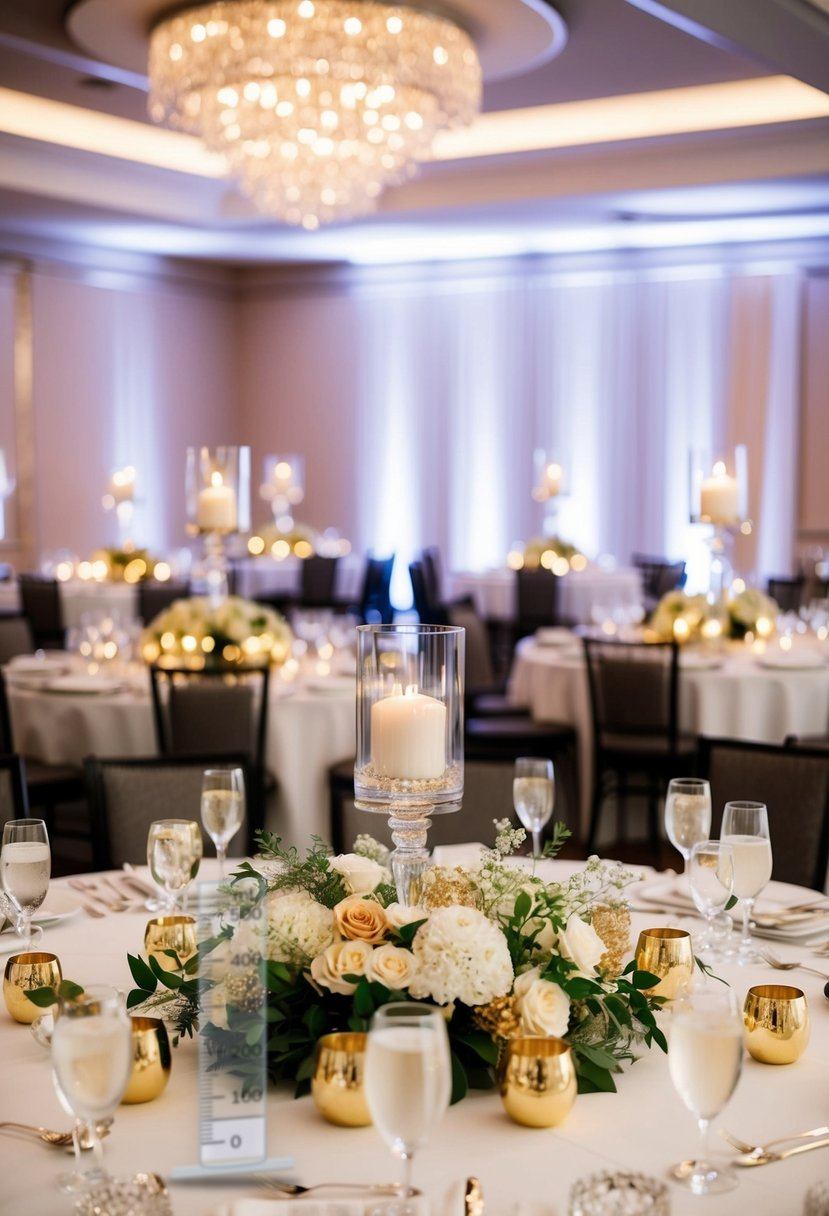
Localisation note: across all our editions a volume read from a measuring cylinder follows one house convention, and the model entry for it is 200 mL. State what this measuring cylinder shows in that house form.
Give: 50 mL
